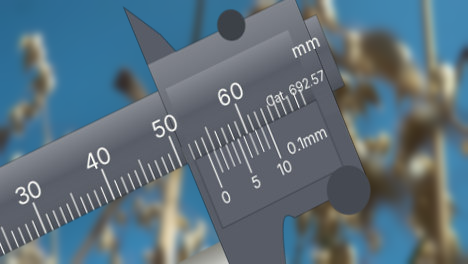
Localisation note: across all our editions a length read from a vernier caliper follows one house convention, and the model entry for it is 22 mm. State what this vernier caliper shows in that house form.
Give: 54.0 mm
